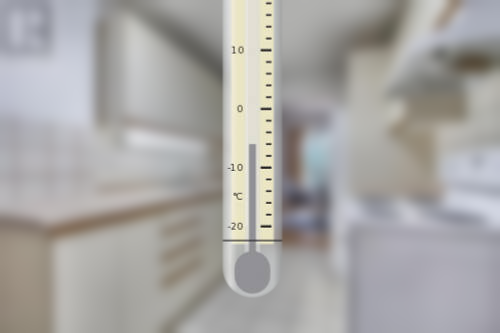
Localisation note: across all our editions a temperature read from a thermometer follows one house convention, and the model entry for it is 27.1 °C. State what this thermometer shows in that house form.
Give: -6 °C
